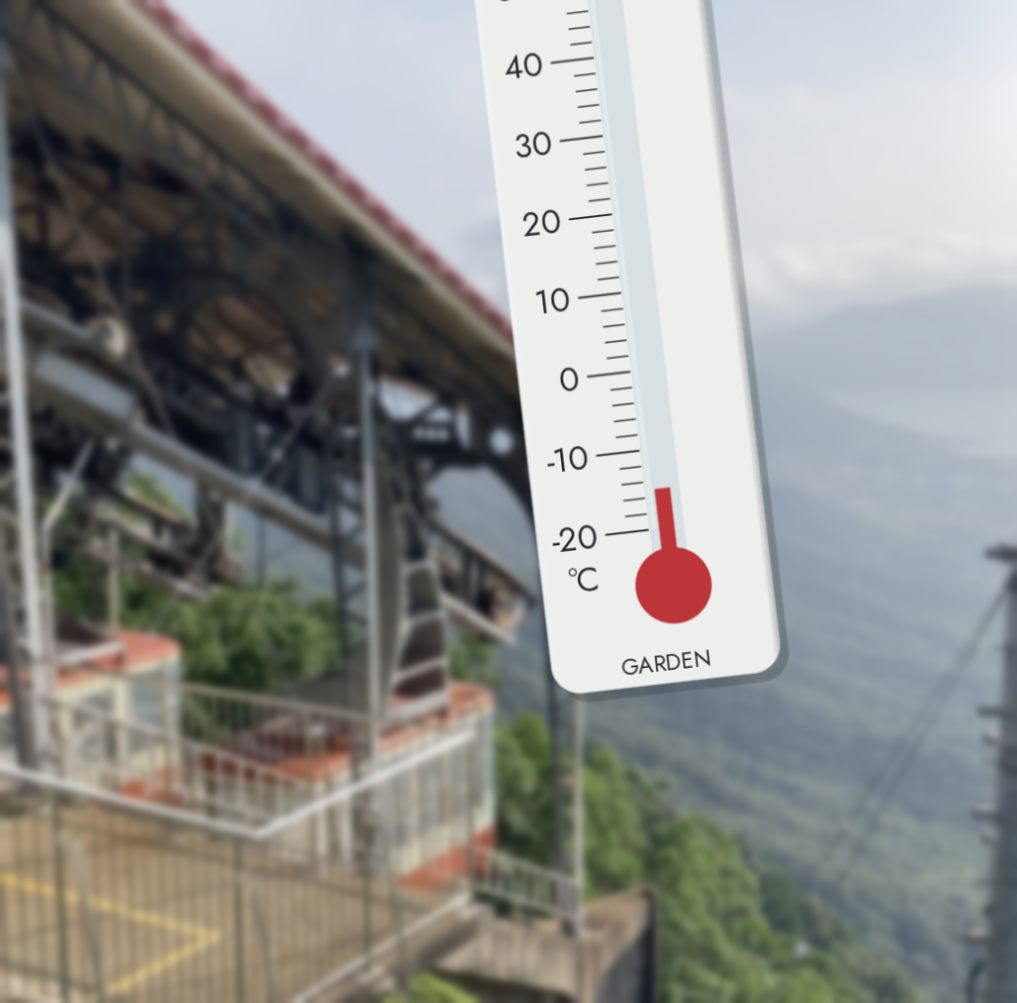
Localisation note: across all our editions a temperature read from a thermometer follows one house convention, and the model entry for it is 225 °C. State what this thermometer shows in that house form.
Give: -15 °C
